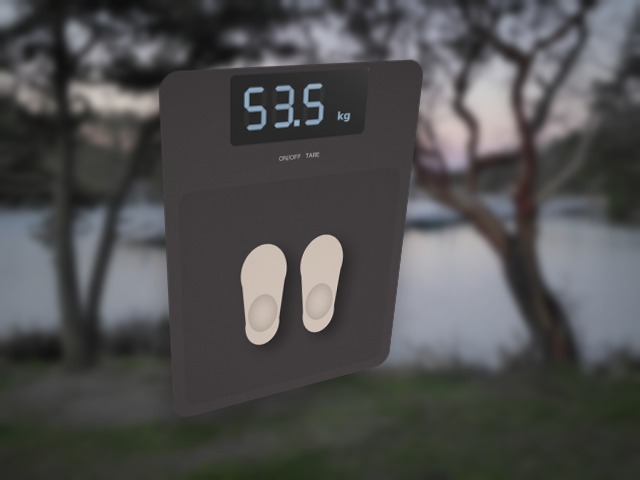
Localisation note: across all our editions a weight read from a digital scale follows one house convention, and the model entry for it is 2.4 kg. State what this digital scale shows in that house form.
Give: 53.5 kg
